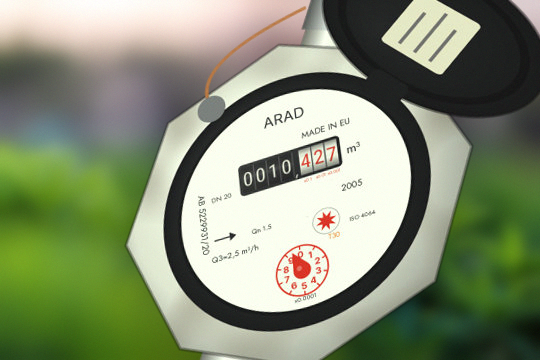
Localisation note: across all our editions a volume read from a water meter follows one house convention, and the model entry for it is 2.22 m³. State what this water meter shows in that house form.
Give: 10.4269 m³
